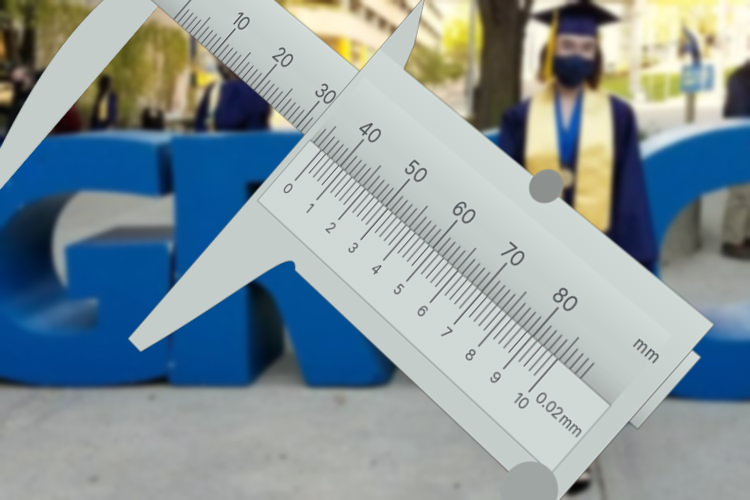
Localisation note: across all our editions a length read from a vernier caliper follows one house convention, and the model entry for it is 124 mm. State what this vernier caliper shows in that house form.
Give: 35.8 mm
